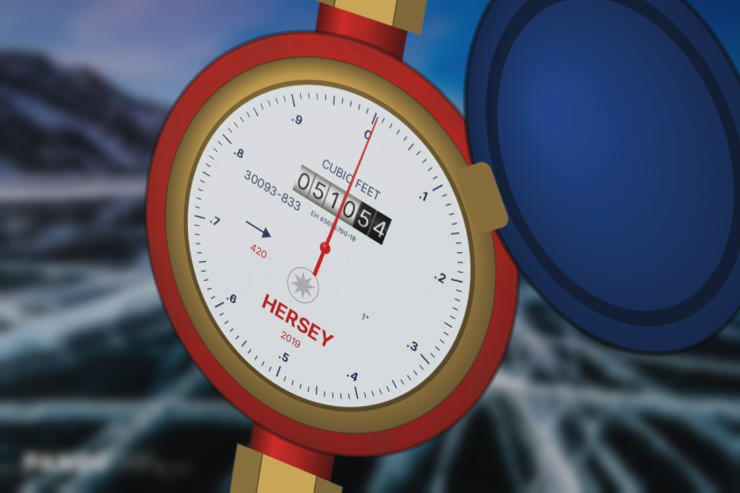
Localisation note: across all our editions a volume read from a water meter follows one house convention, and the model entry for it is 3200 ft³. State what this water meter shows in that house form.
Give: 51054.00 ft³
